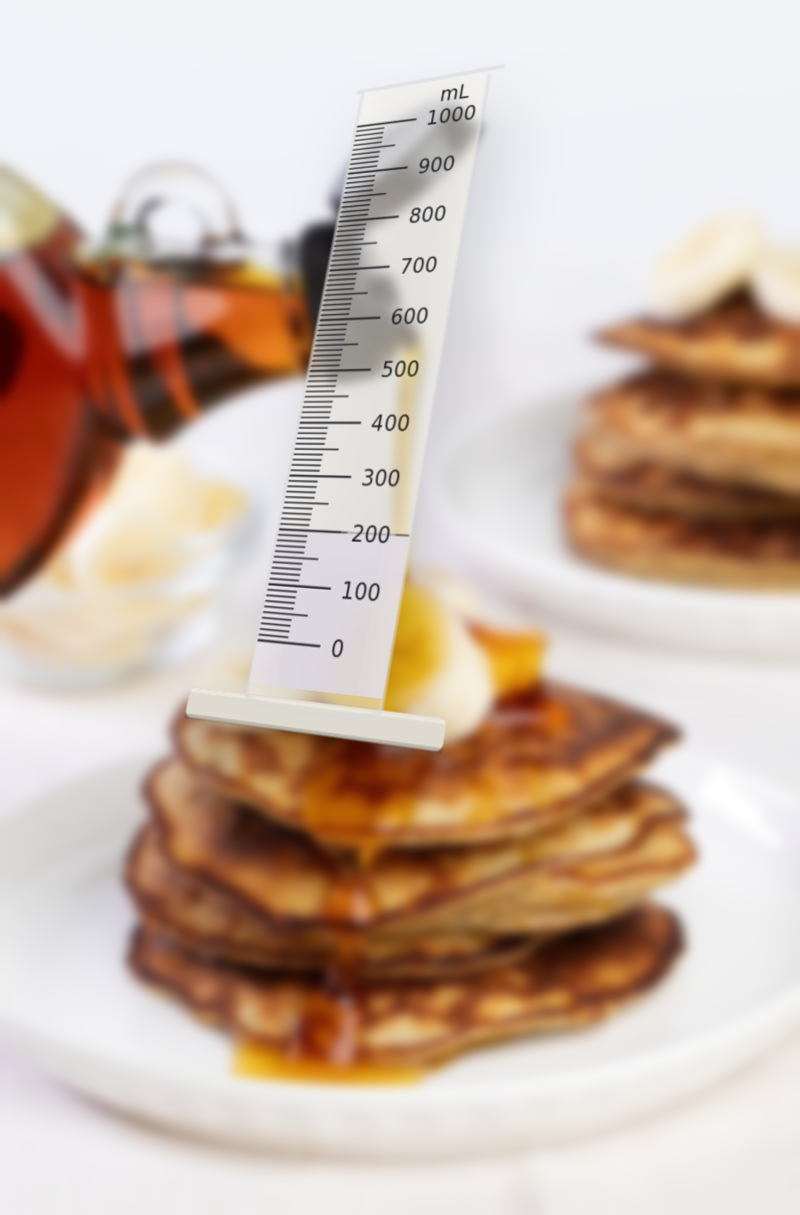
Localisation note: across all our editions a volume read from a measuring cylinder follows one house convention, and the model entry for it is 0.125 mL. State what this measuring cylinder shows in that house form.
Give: 200 mL
